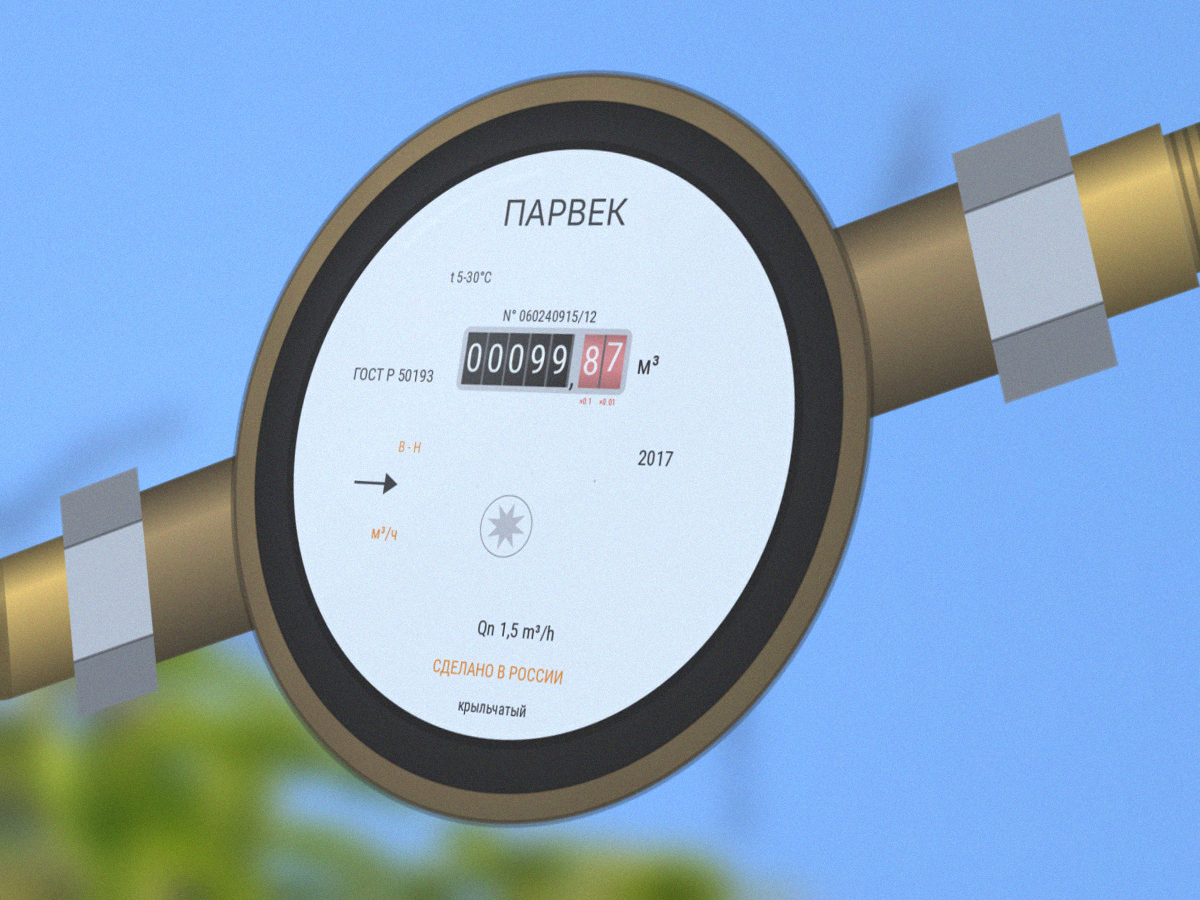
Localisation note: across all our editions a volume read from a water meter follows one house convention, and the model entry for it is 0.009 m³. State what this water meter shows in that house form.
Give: 99.87 m³
